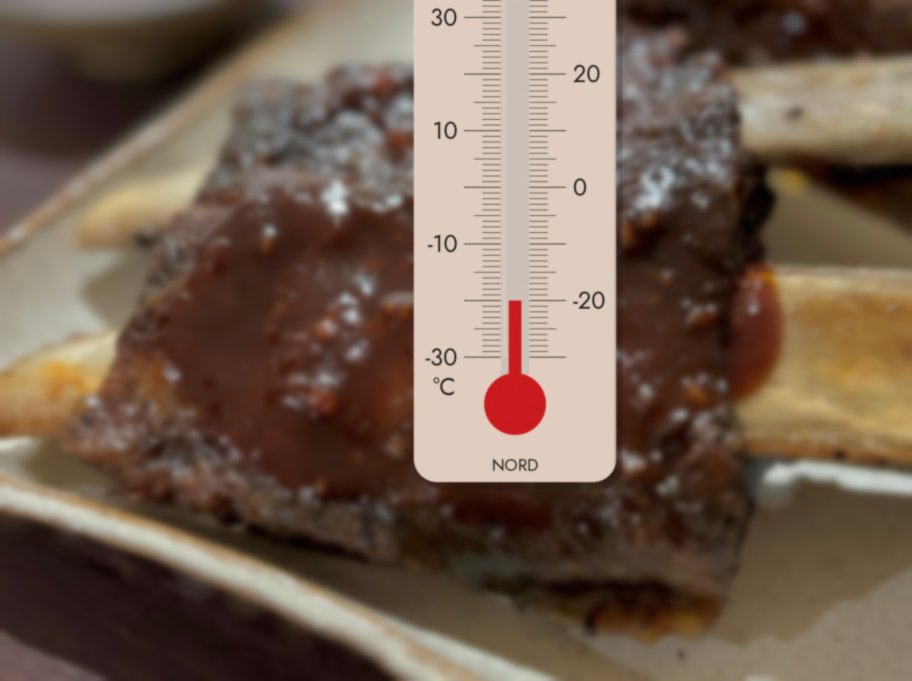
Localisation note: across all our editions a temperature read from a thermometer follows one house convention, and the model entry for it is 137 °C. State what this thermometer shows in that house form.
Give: -20 °C
